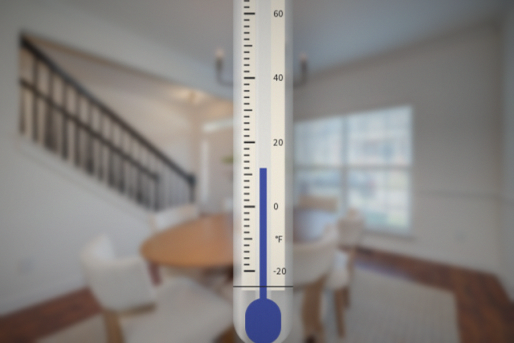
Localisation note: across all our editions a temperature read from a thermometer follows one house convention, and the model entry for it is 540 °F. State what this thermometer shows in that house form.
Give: 12 °F
